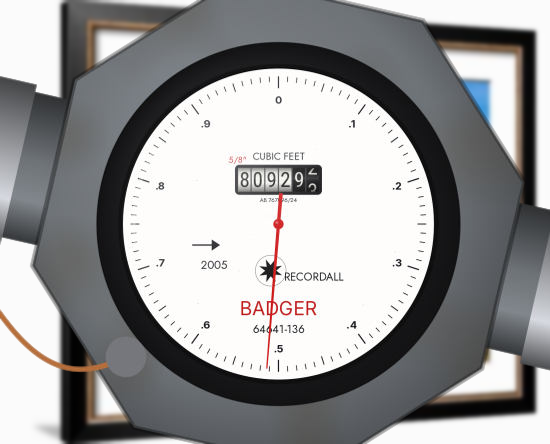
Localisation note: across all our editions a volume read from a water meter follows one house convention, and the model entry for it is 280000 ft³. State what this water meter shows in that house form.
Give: 809292.51 ft³
